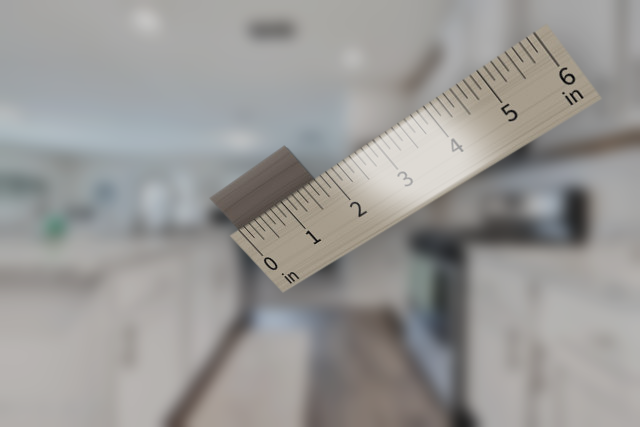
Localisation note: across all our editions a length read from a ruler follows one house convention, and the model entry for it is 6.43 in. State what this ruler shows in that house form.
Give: 1.75 in
